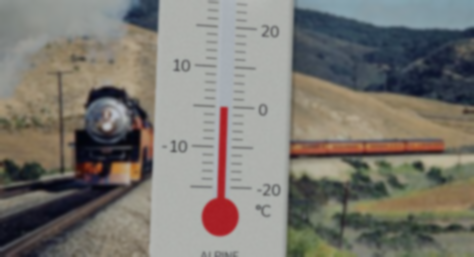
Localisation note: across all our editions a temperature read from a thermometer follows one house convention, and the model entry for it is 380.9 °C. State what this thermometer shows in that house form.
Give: 0 °C
